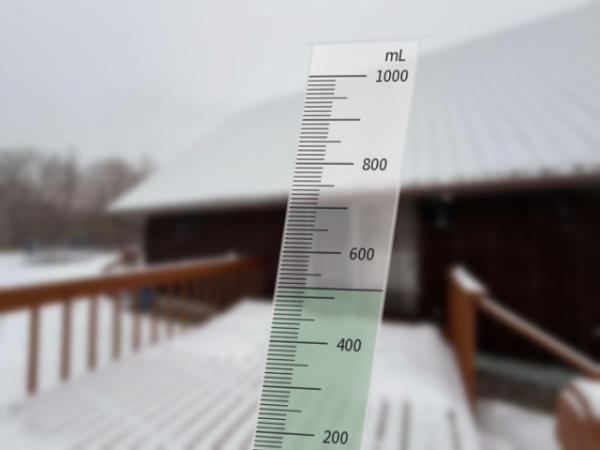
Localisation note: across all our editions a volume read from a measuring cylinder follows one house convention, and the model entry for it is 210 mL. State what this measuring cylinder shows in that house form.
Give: 520 mL
